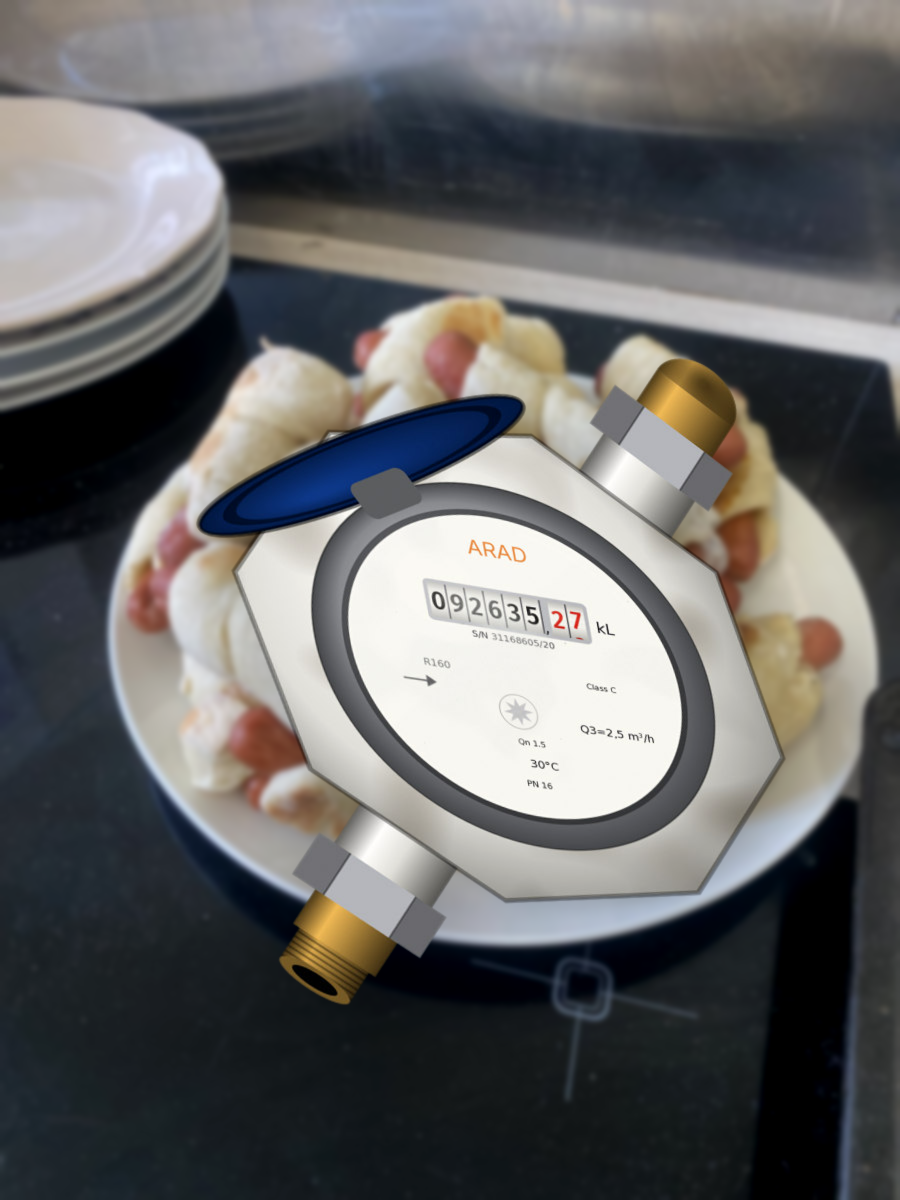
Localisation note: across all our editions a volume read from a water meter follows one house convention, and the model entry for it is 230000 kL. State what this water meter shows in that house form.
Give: 92635.27 kL
